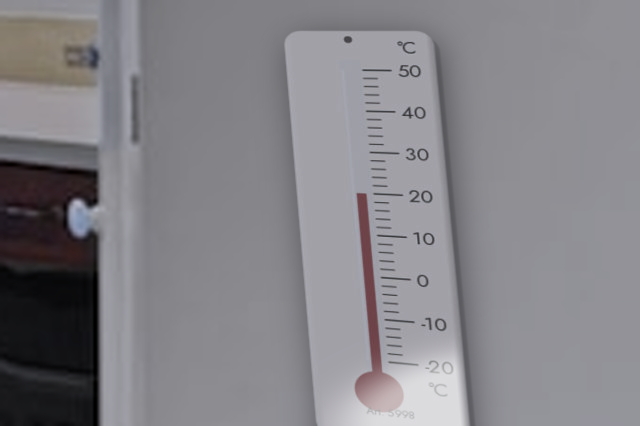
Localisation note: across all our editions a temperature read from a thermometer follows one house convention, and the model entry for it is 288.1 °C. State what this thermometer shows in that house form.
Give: 20 °C
